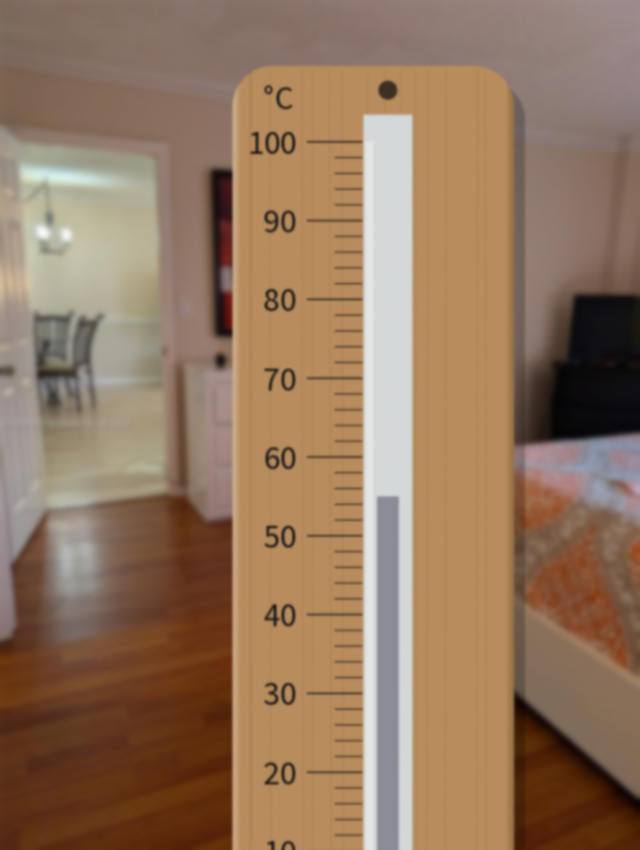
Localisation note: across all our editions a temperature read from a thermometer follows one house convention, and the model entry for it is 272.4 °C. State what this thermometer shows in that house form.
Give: 55 °C
